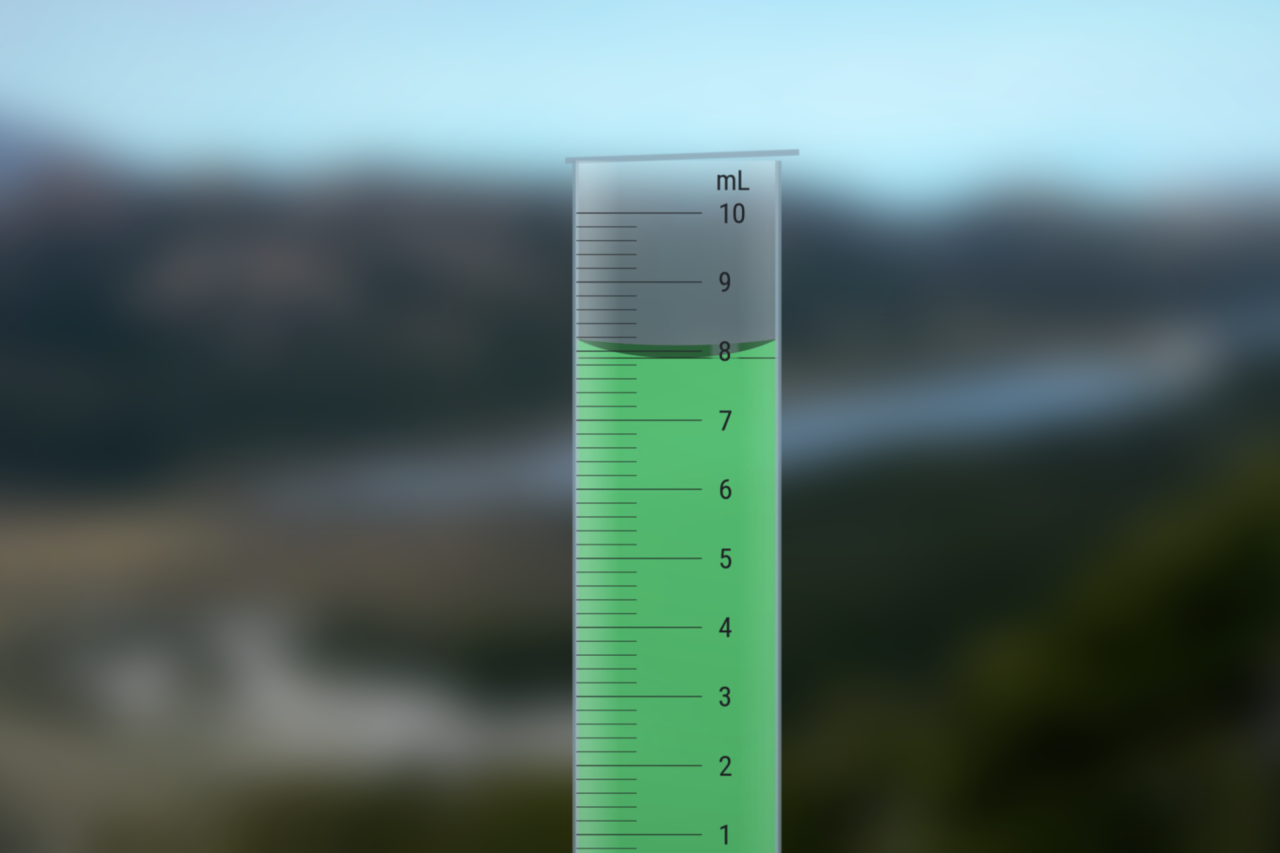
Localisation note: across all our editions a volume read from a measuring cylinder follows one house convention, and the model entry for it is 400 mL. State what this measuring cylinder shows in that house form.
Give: 7.9 mL
